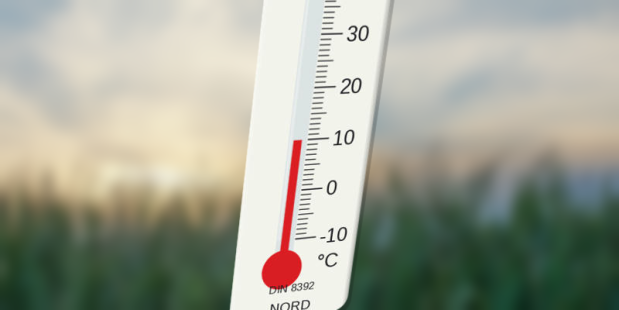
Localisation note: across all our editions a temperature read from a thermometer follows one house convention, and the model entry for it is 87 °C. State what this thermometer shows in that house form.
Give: 10 °C
